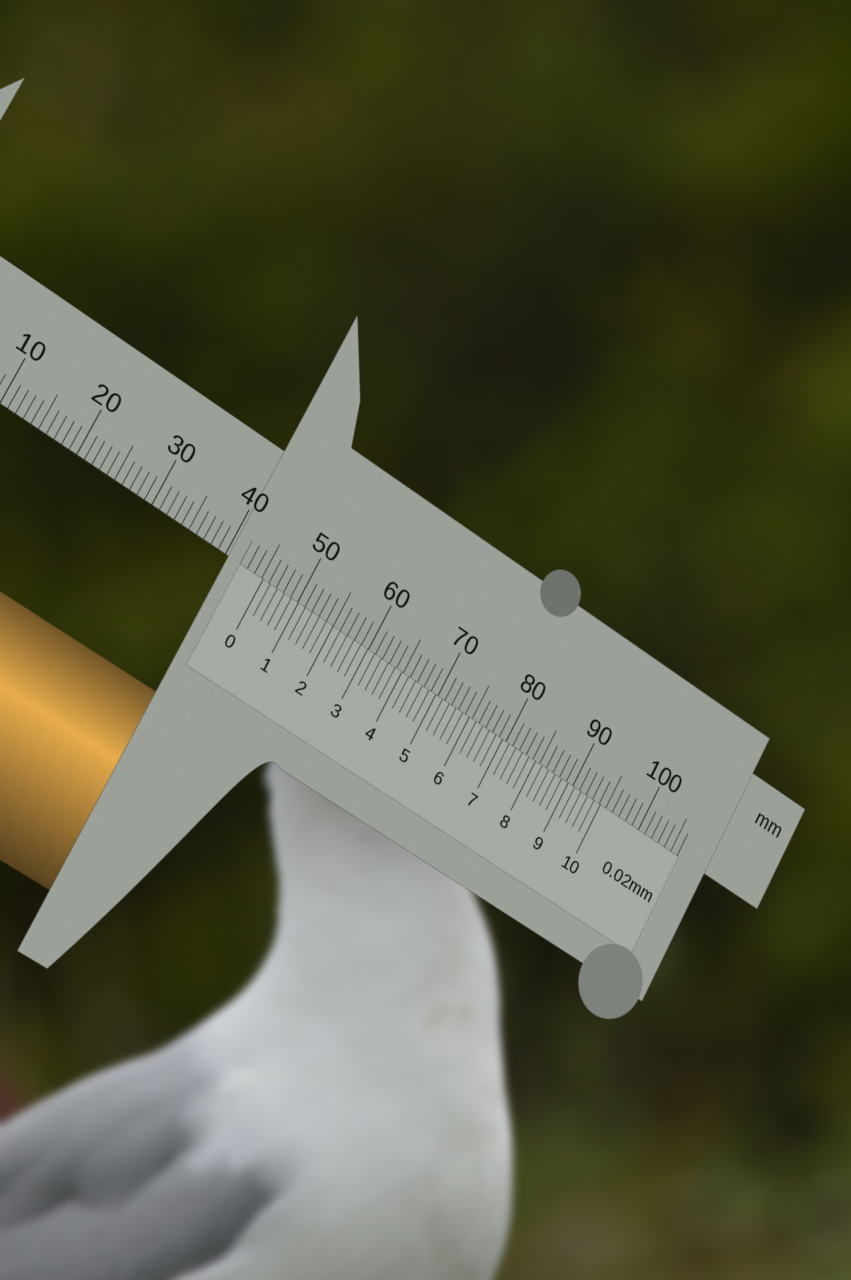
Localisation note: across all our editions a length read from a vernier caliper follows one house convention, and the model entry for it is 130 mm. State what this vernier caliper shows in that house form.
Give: 45.2 mm
